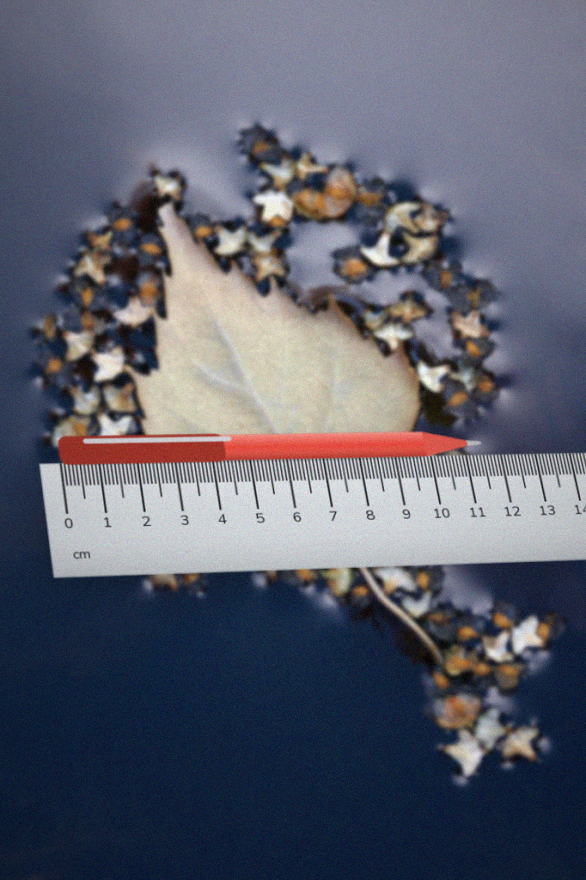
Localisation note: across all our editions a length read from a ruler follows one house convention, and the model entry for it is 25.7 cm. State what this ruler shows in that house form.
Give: 11.5 cm
